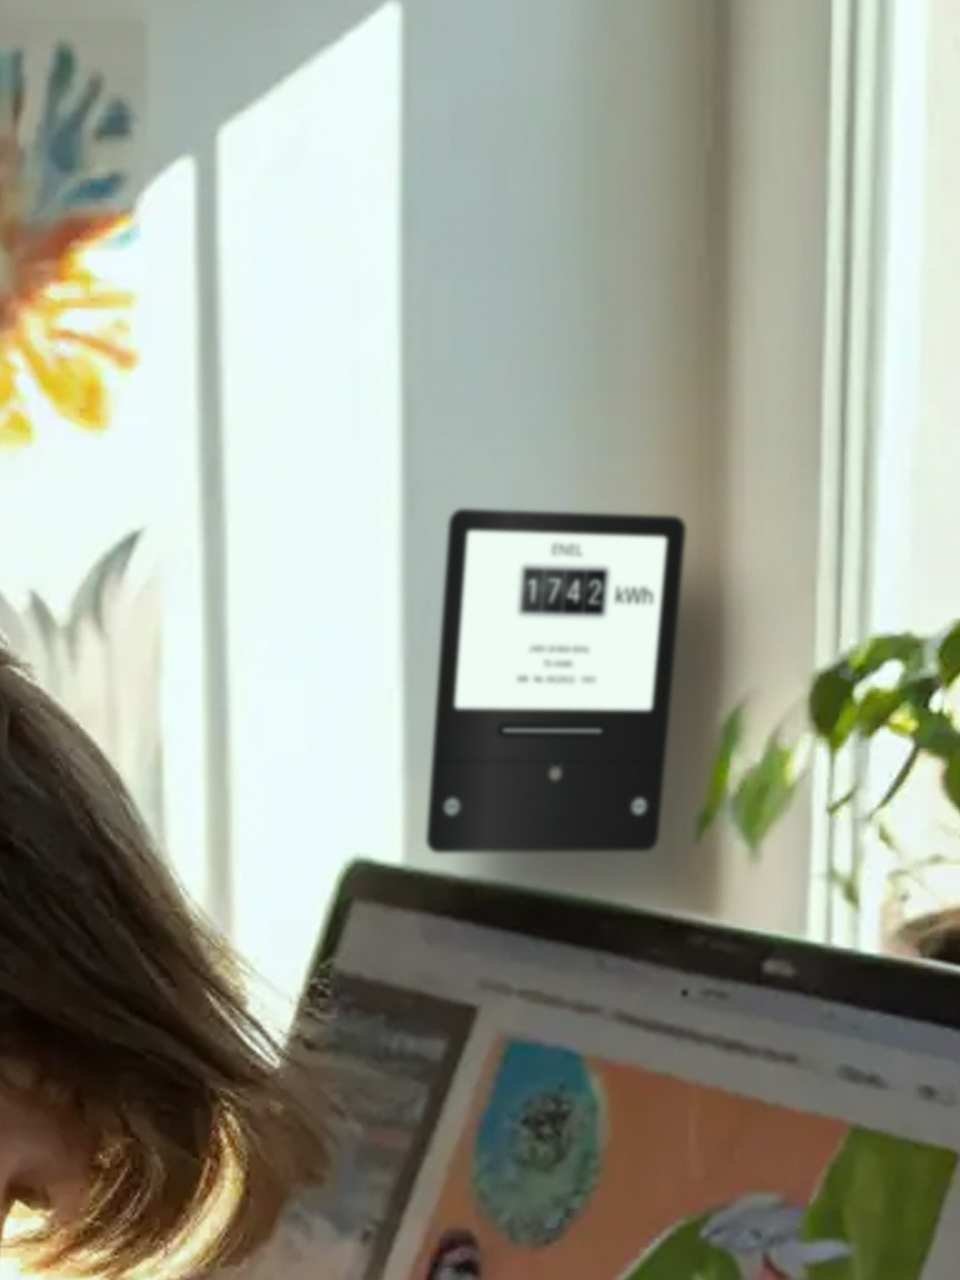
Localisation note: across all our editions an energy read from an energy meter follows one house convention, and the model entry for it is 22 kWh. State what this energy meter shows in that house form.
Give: 1742 kWh
